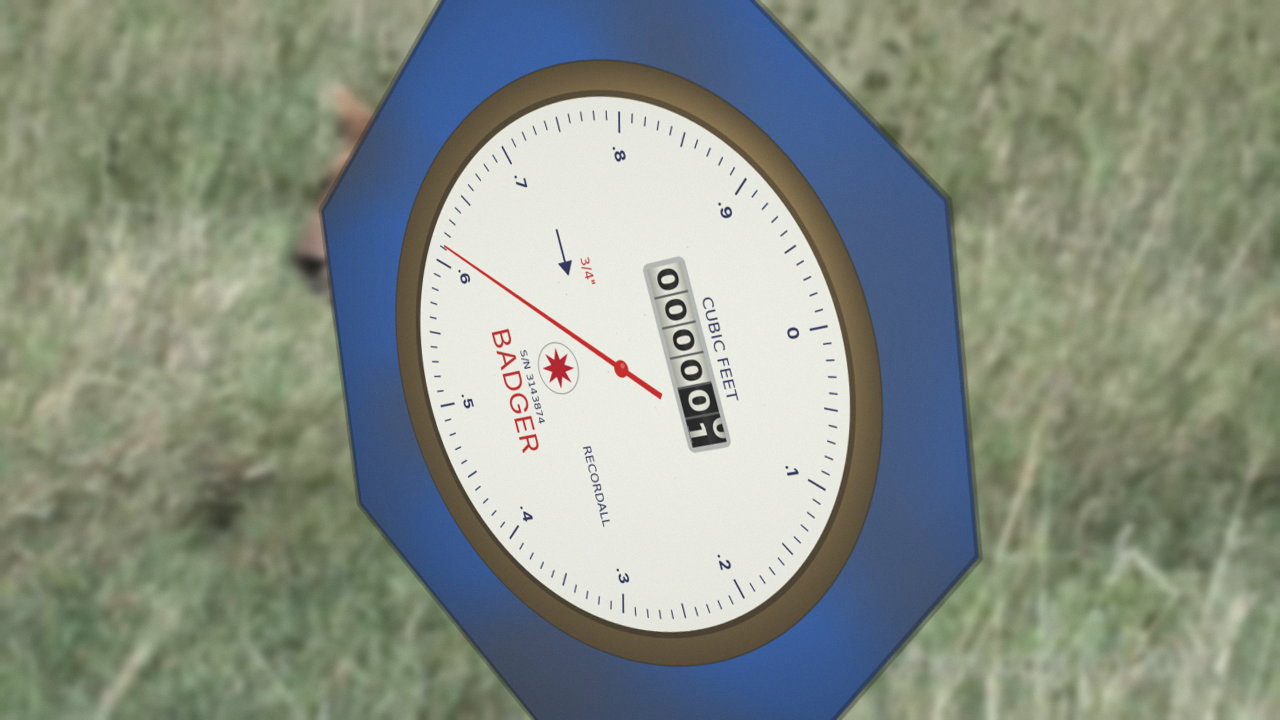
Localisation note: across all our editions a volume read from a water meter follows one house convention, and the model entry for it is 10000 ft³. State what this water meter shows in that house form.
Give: 0.61 ft³
